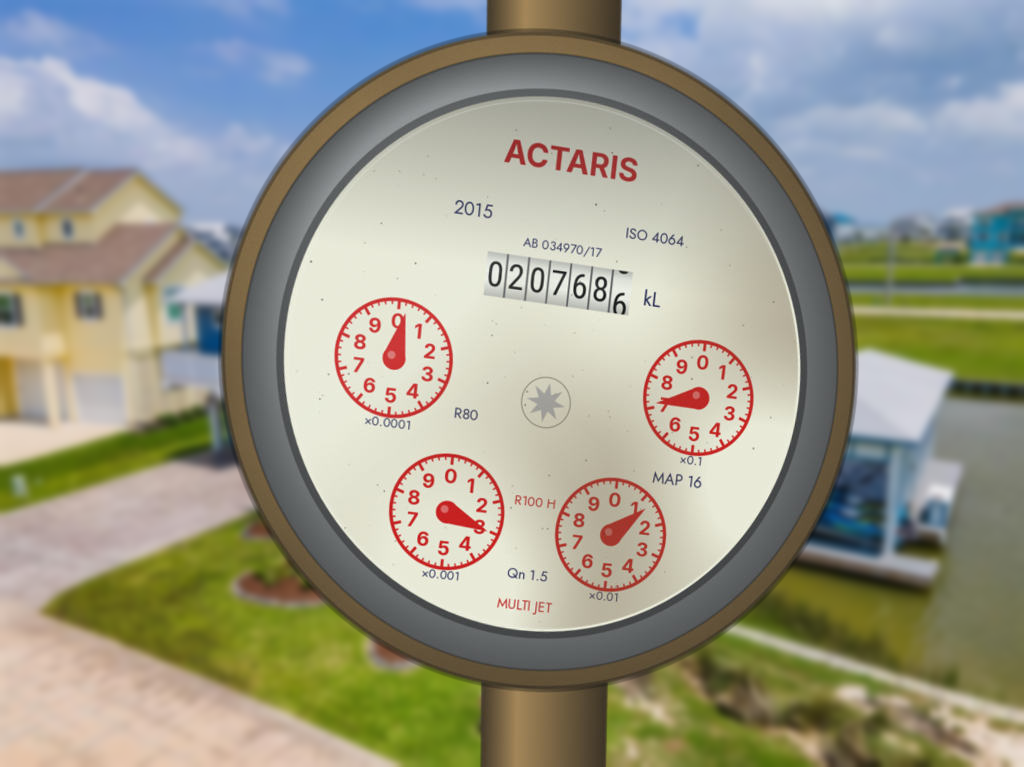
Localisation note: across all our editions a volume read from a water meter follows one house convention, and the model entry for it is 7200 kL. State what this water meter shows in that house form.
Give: 207685.7130 kL
